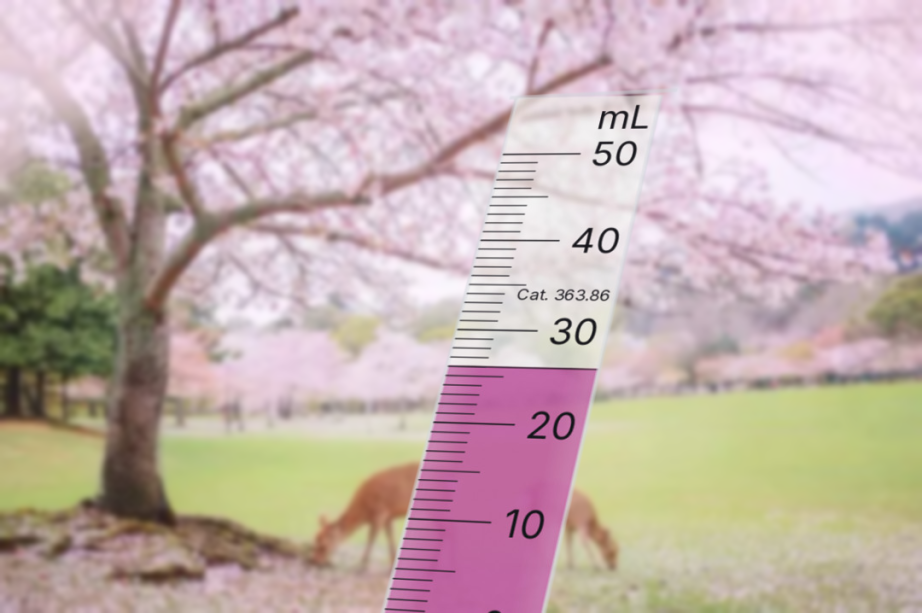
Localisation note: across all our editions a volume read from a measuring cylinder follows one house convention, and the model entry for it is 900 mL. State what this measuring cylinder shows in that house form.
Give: 26 mL
